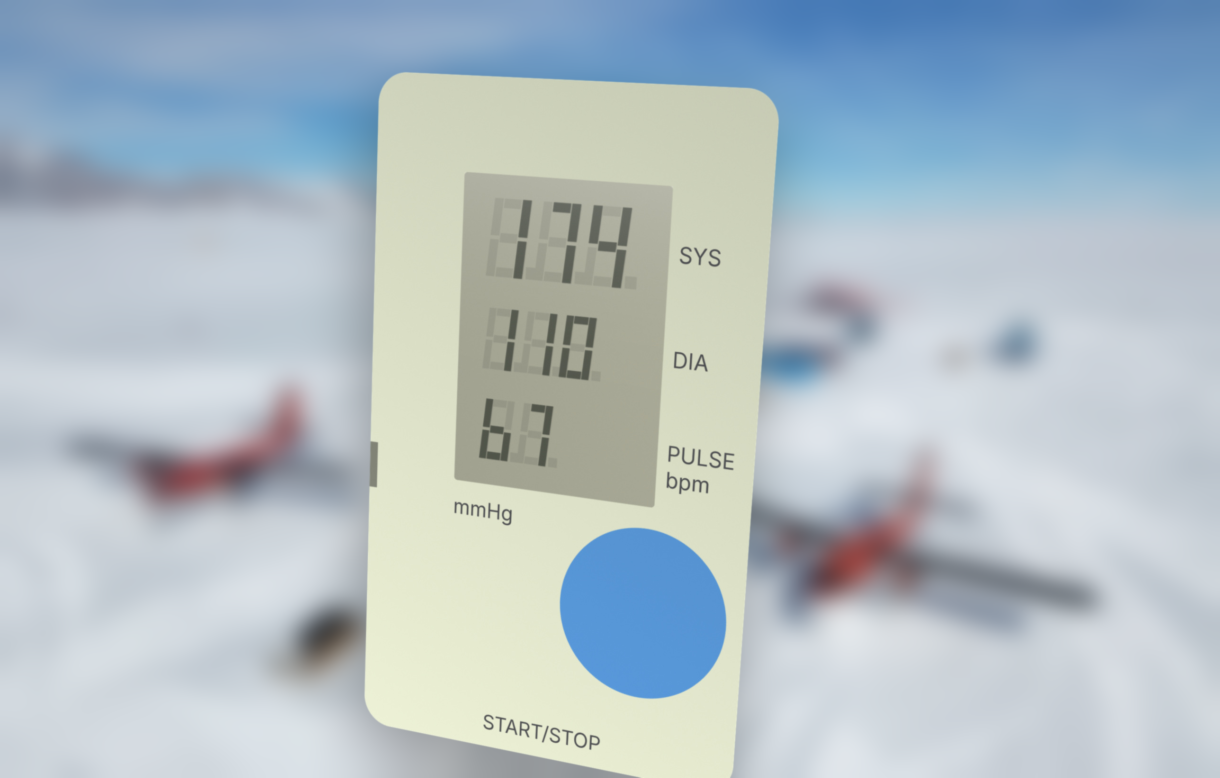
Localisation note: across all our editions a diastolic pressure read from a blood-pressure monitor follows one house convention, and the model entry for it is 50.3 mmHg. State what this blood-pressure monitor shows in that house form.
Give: 110 mmHg
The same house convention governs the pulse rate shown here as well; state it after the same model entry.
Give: 67 bpm
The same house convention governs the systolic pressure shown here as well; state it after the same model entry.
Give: 174 mmHg
